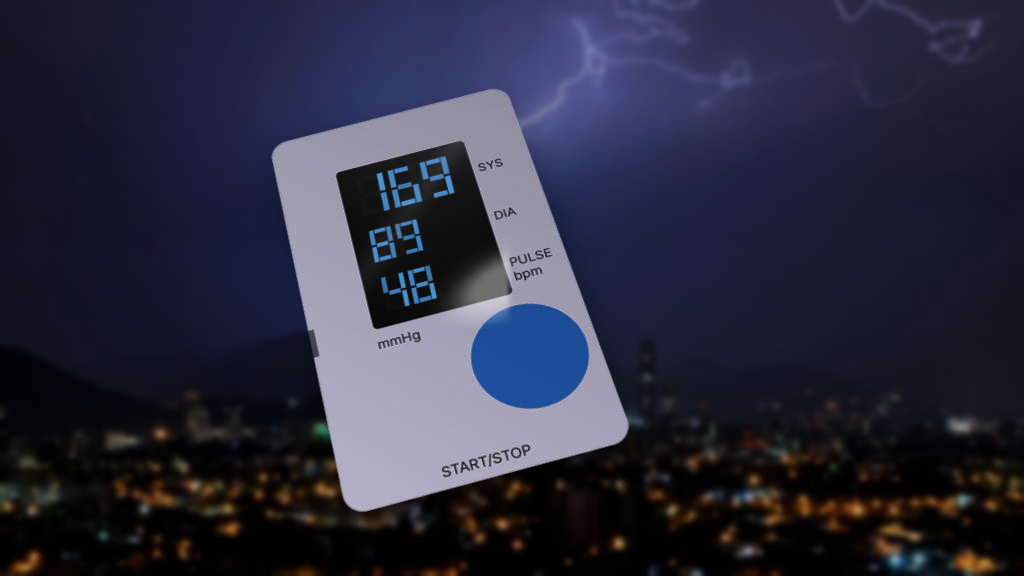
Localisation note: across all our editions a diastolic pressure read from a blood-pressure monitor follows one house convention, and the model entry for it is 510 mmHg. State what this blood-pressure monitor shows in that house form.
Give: 89 mmHg
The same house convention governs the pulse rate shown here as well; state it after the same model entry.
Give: 48 bpm
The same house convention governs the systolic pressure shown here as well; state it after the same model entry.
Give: 169 mmHg
